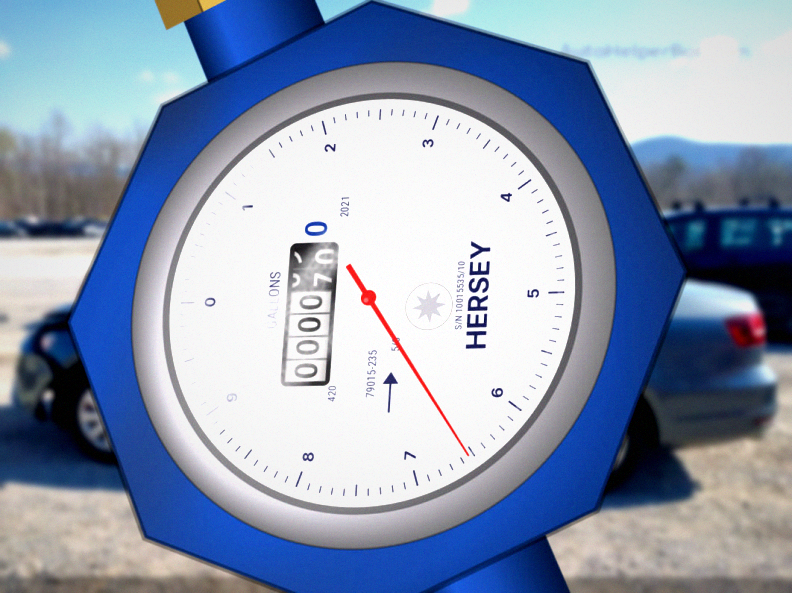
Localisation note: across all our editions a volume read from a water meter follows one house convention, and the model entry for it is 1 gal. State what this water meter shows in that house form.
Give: 696.5 gal
